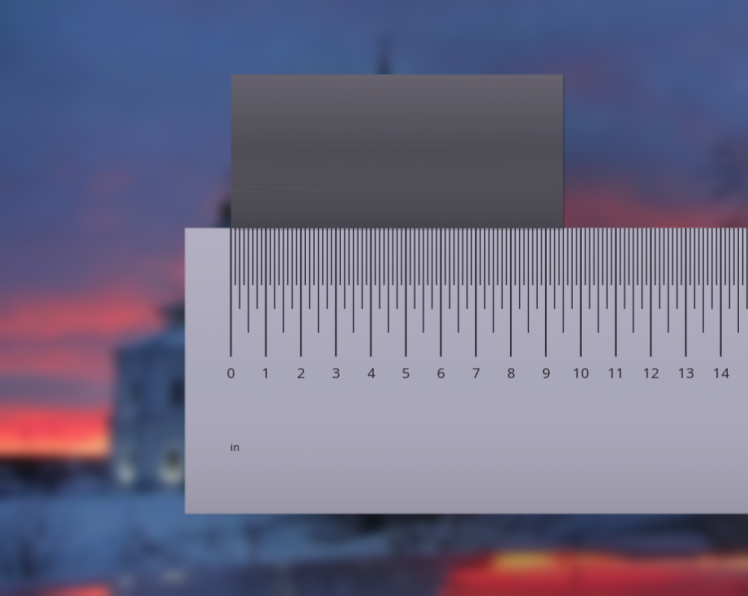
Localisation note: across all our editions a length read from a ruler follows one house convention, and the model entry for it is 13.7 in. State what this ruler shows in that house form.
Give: 9.5 in
